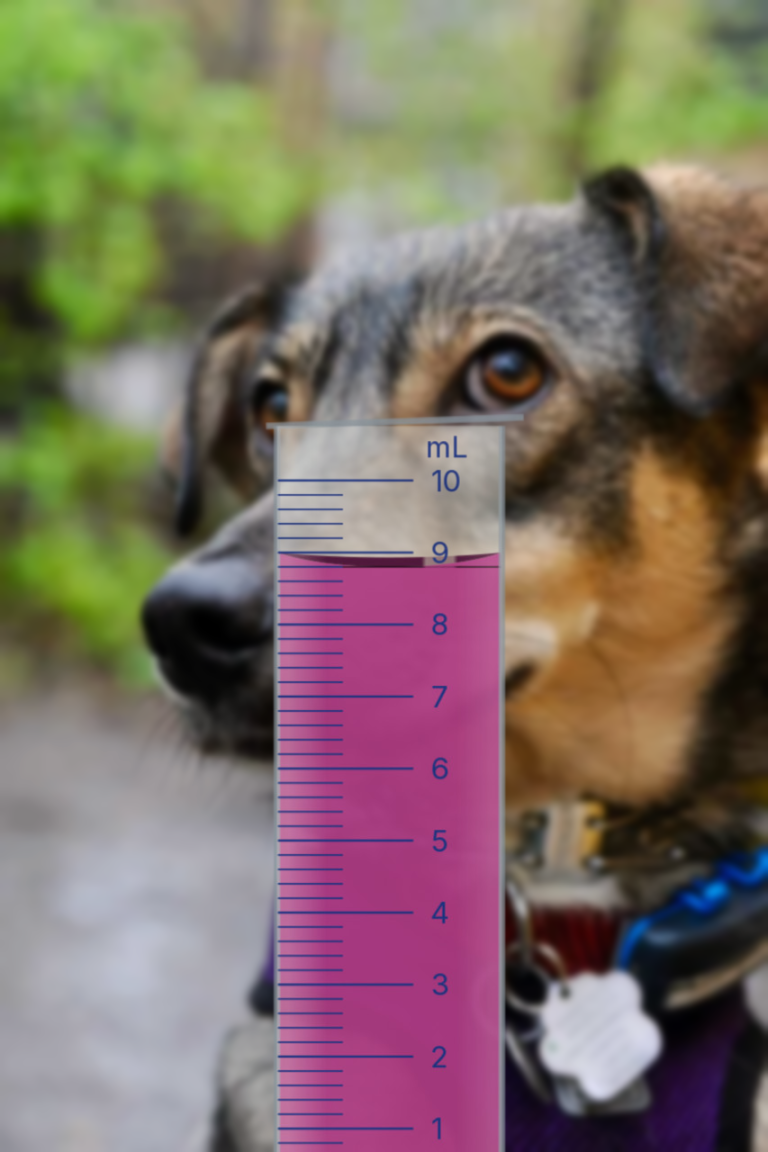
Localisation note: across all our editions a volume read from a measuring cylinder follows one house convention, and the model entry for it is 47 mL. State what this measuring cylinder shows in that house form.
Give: 8.8 mL
